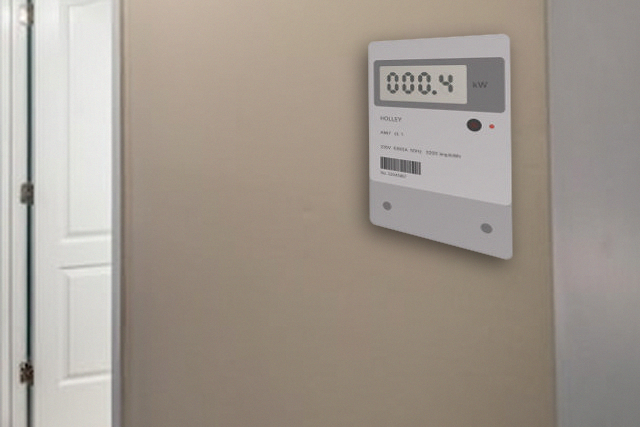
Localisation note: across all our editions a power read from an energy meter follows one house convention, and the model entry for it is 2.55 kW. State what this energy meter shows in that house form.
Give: 0.4 kW
